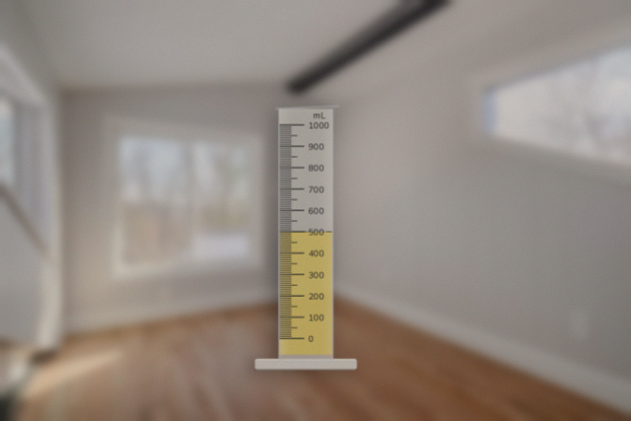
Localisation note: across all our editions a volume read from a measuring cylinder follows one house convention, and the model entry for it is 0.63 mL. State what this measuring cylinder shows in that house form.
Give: 500 mL
